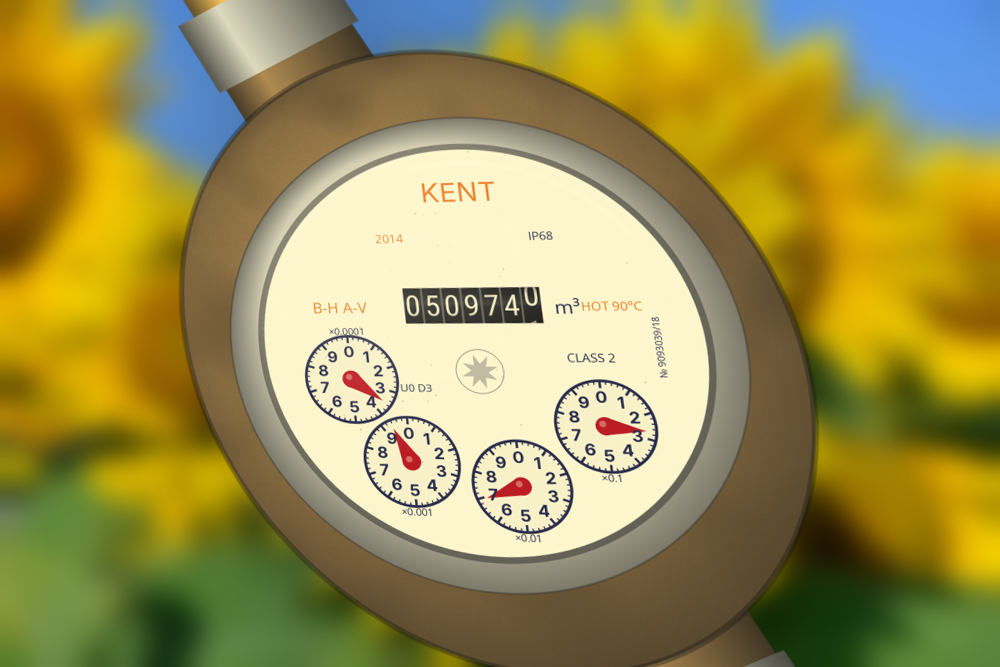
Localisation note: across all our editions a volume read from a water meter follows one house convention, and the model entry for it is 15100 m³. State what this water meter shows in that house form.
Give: 509740.2693 m³
